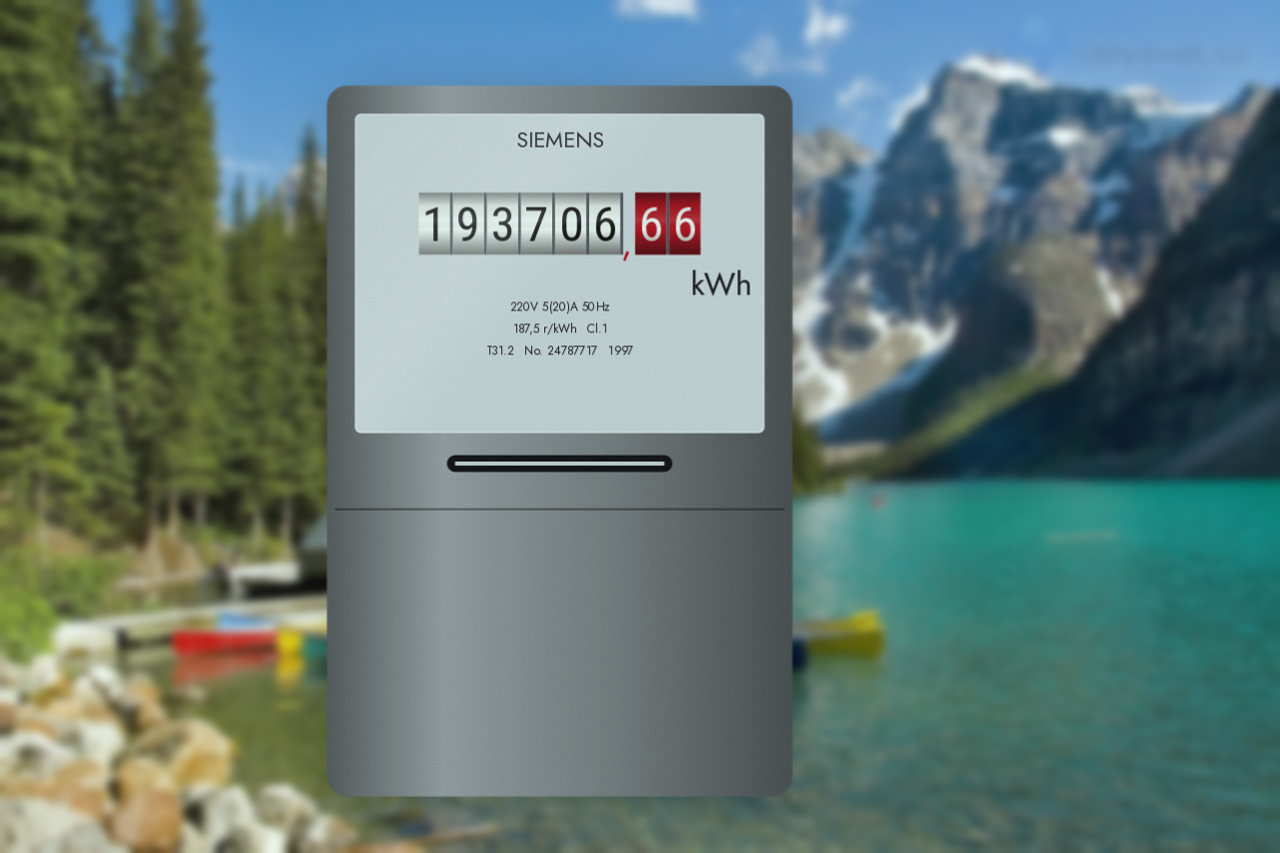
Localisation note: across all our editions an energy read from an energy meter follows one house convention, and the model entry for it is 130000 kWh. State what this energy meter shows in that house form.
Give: 193706.66 kWh
